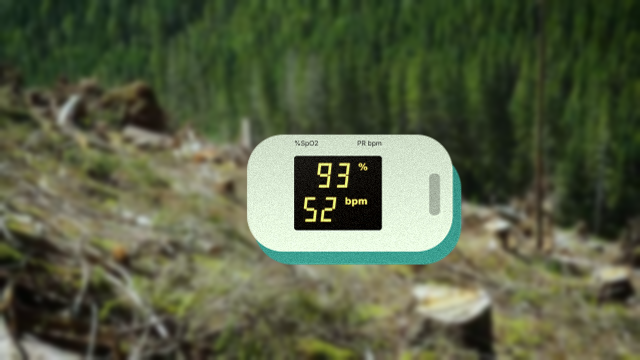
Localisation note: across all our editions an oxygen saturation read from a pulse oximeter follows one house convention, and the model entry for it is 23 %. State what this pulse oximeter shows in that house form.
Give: 93 %
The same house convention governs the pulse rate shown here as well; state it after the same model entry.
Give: 52 bpm
